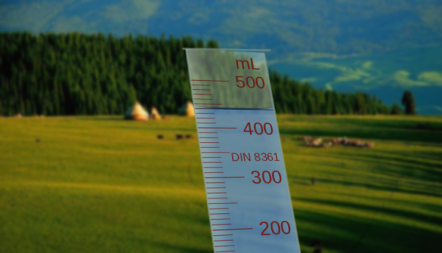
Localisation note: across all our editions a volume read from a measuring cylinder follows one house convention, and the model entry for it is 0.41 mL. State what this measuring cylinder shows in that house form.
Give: 440 mL
